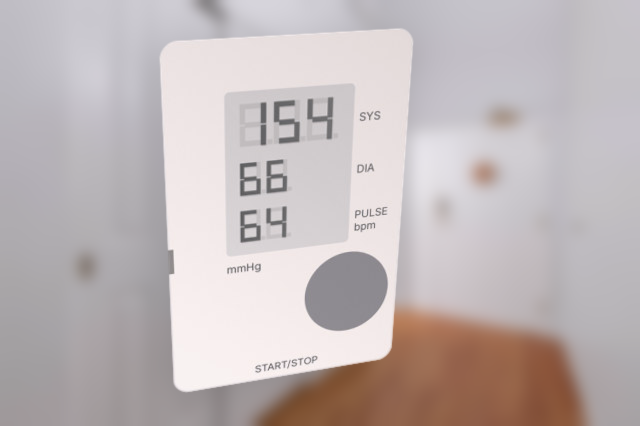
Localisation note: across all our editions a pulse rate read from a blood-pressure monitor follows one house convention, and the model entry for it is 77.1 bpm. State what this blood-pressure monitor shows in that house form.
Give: 64 bpm
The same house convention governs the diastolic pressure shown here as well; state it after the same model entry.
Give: 66 mmHg
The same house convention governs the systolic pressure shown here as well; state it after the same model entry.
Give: 154 mmHg
